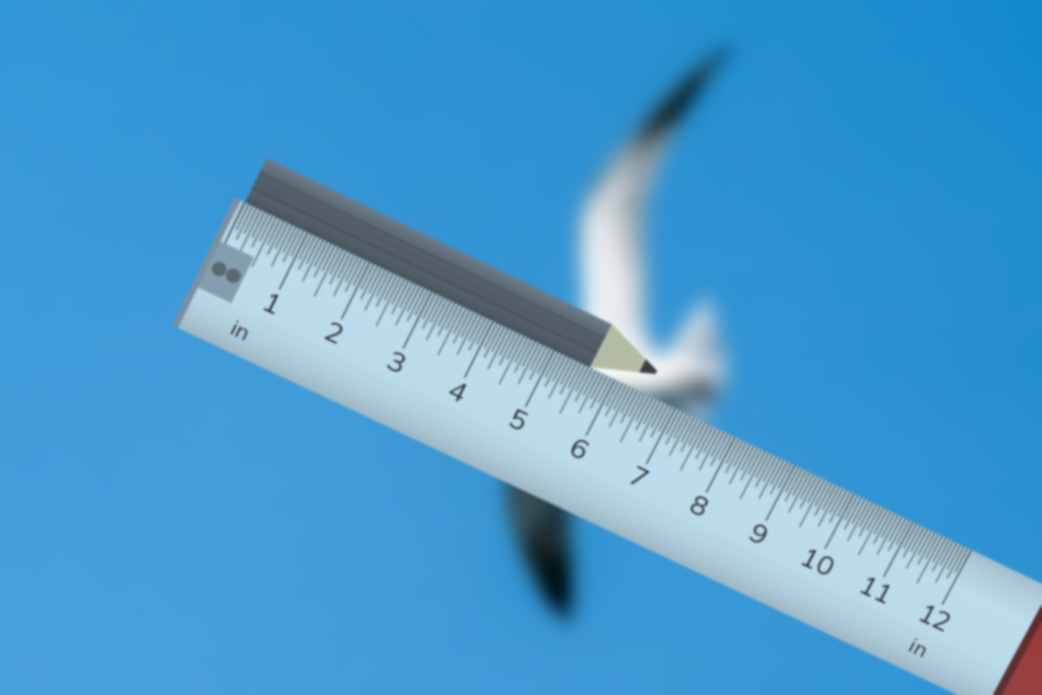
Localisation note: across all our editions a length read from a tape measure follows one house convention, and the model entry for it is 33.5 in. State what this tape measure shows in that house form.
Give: 6.5 in
